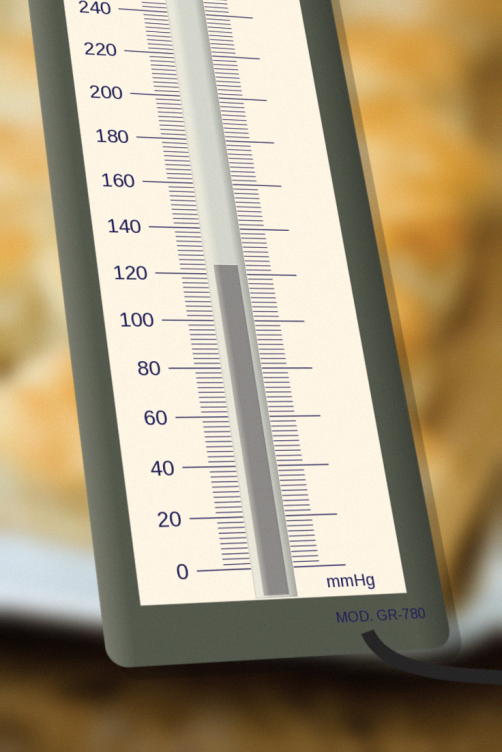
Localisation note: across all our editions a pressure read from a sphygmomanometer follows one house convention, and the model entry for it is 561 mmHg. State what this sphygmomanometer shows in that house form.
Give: 124 mmHg
